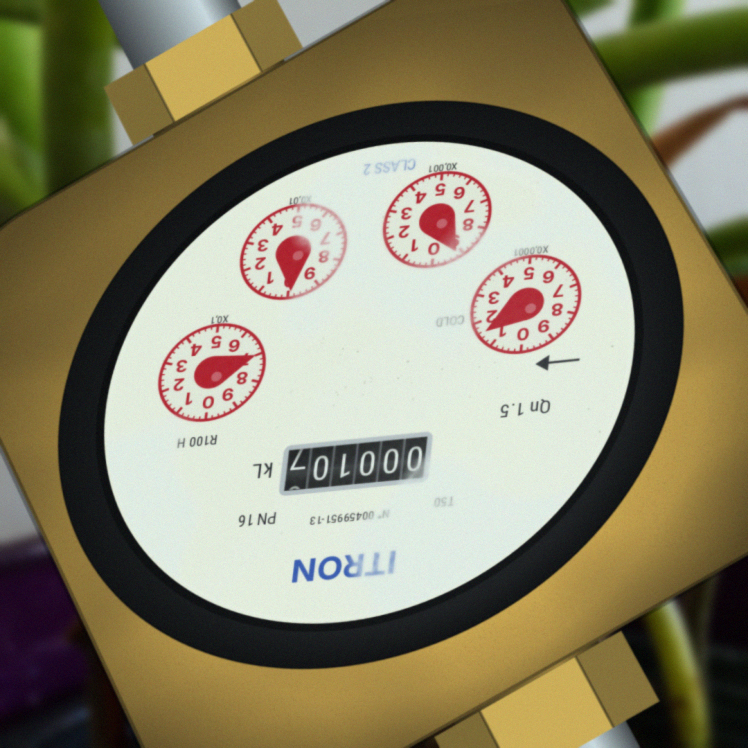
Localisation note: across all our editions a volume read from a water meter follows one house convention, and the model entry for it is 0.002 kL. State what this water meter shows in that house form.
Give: 106.6991 kL
